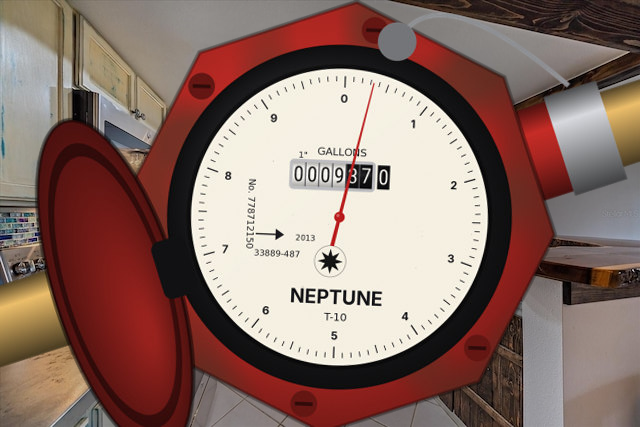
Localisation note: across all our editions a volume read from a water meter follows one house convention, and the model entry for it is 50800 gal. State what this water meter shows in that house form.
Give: 9370.3 gal
